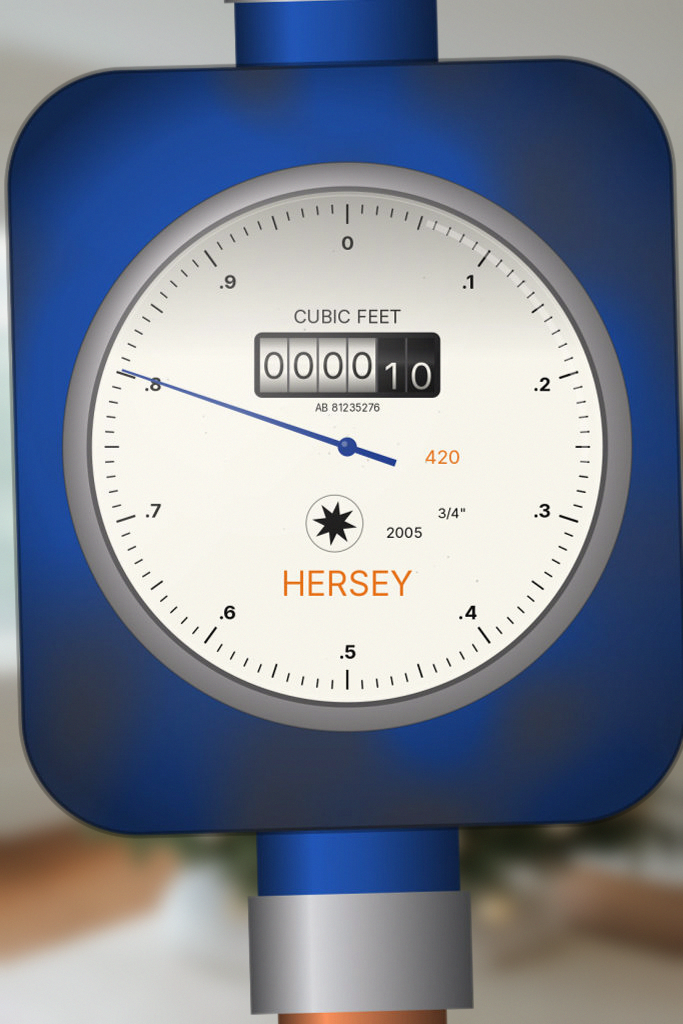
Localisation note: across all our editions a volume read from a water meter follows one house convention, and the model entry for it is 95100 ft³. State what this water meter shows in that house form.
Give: 9.80 ft³
